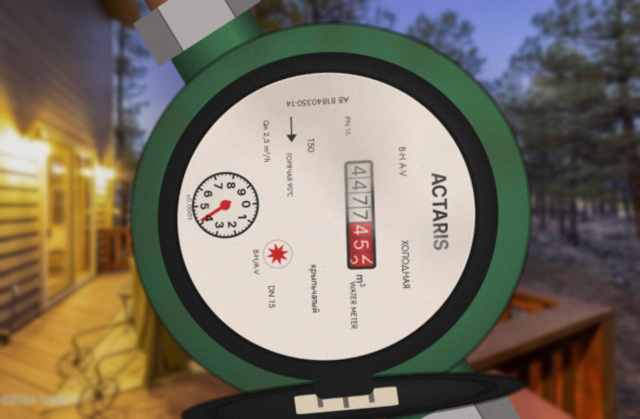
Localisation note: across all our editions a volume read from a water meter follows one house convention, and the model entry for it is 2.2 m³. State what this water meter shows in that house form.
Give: 4477.4524 m³
